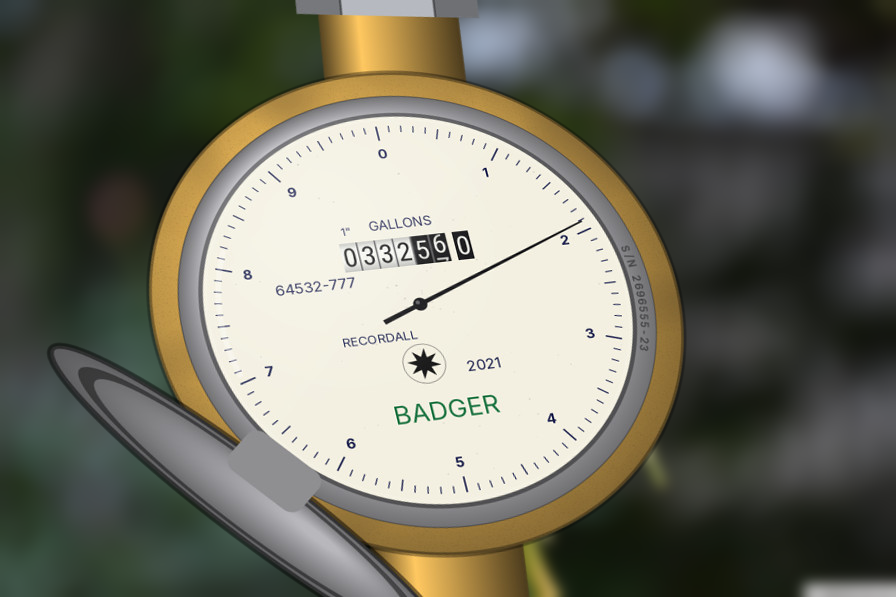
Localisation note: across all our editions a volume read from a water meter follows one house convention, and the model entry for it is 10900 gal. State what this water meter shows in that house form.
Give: 332561.9 gal
